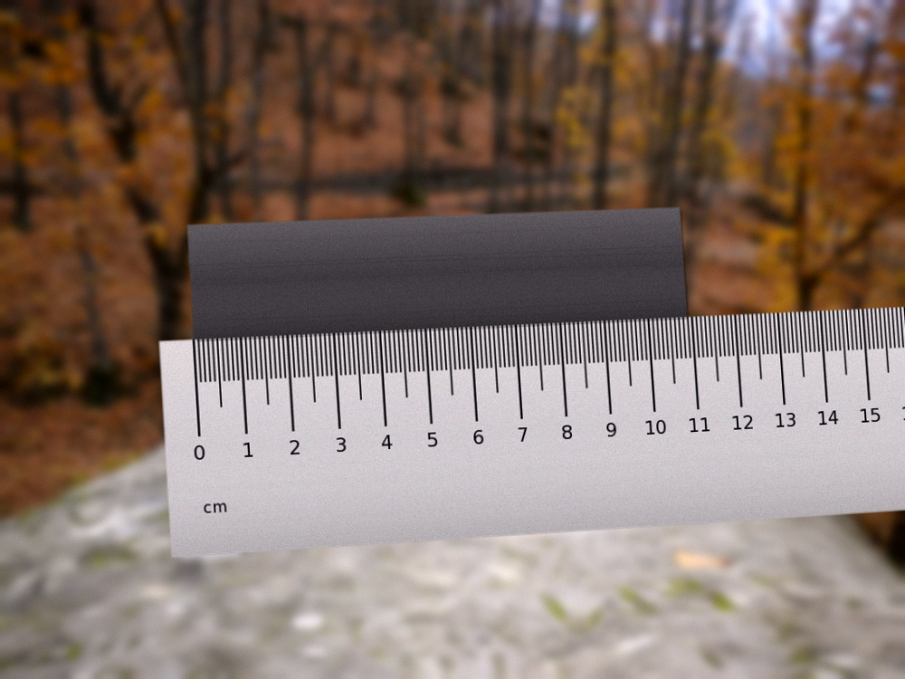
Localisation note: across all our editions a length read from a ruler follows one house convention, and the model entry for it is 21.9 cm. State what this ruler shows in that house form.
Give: 10.9 cm
